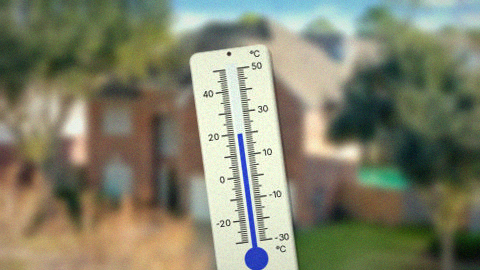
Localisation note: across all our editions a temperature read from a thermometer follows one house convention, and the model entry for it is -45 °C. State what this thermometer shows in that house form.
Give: 20 °C
